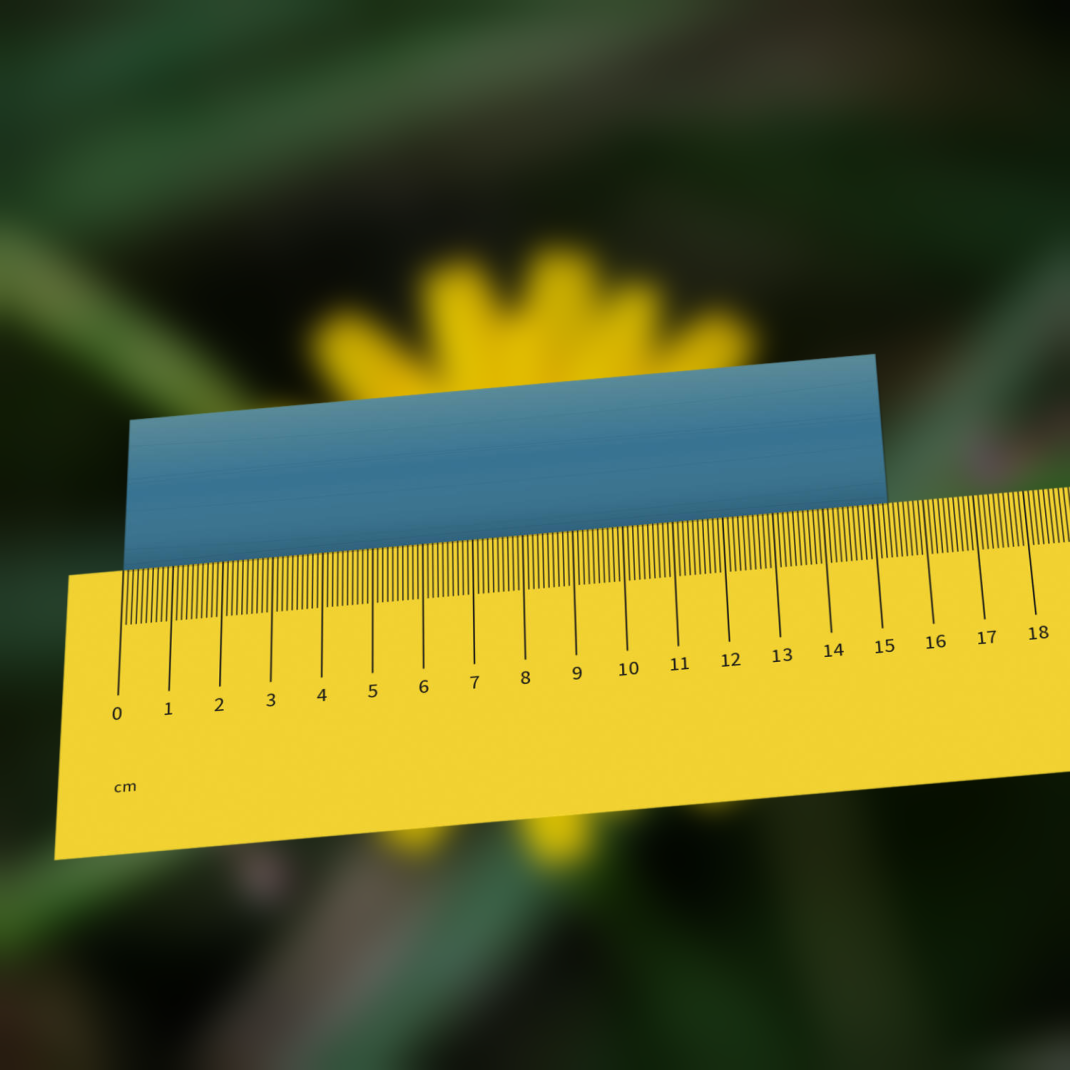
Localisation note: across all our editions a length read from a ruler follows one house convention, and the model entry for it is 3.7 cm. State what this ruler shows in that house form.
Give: 15.3 cm
